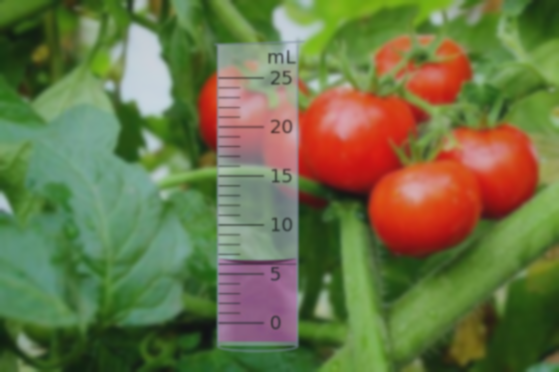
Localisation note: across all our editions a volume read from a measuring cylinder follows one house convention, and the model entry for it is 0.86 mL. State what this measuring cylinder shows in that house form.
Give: 6 mL
